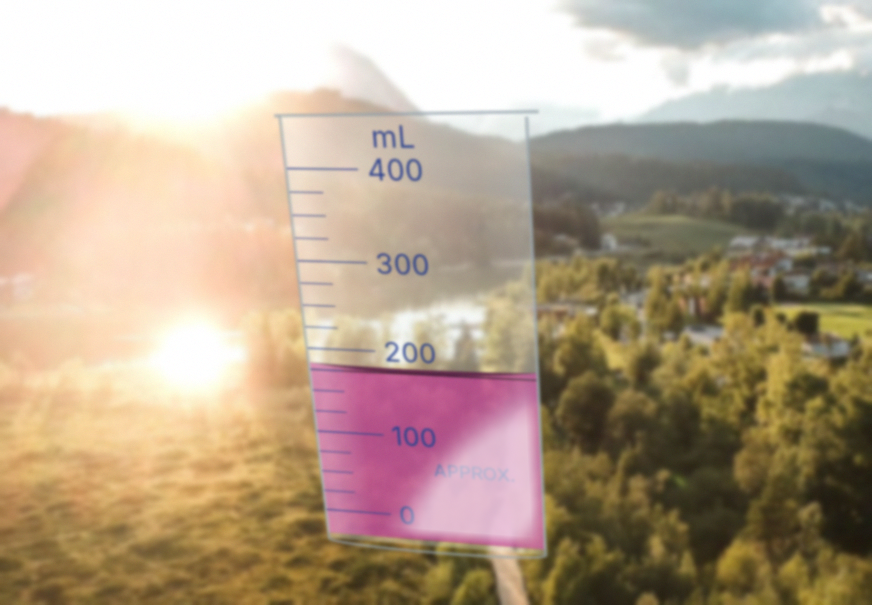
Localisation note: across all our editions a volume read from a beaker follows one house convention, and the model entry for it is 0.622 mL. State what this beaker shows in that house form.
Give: 175 mL
